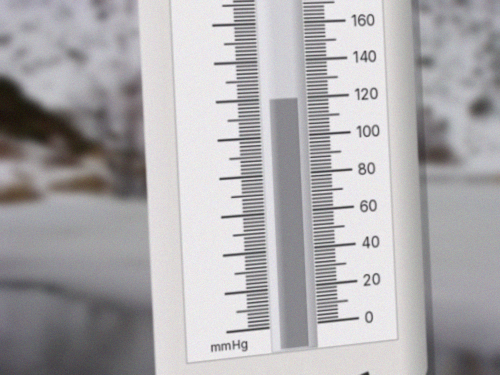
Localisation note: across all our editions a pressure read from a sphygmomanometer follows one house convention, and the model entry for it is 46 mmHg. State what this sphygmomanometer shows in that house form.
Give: 120 mmHg
